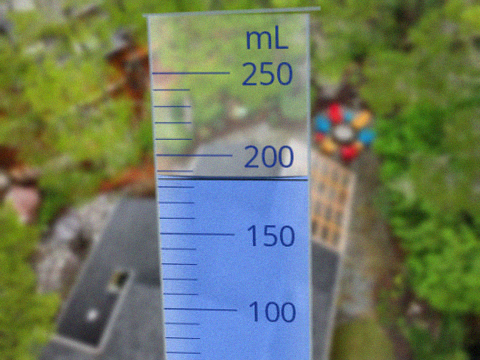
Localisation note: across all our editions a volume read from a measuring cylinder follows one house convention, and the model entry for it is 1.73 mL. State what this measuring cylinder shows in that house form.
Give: 185 mL
